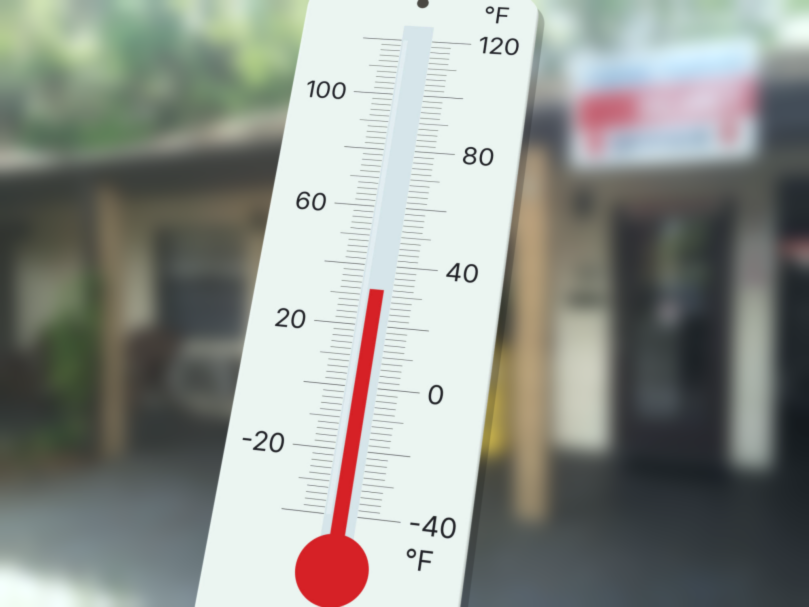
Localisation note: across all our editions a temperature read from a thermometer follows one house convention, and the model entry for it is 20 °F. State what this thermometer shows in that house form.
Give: 32 °F
